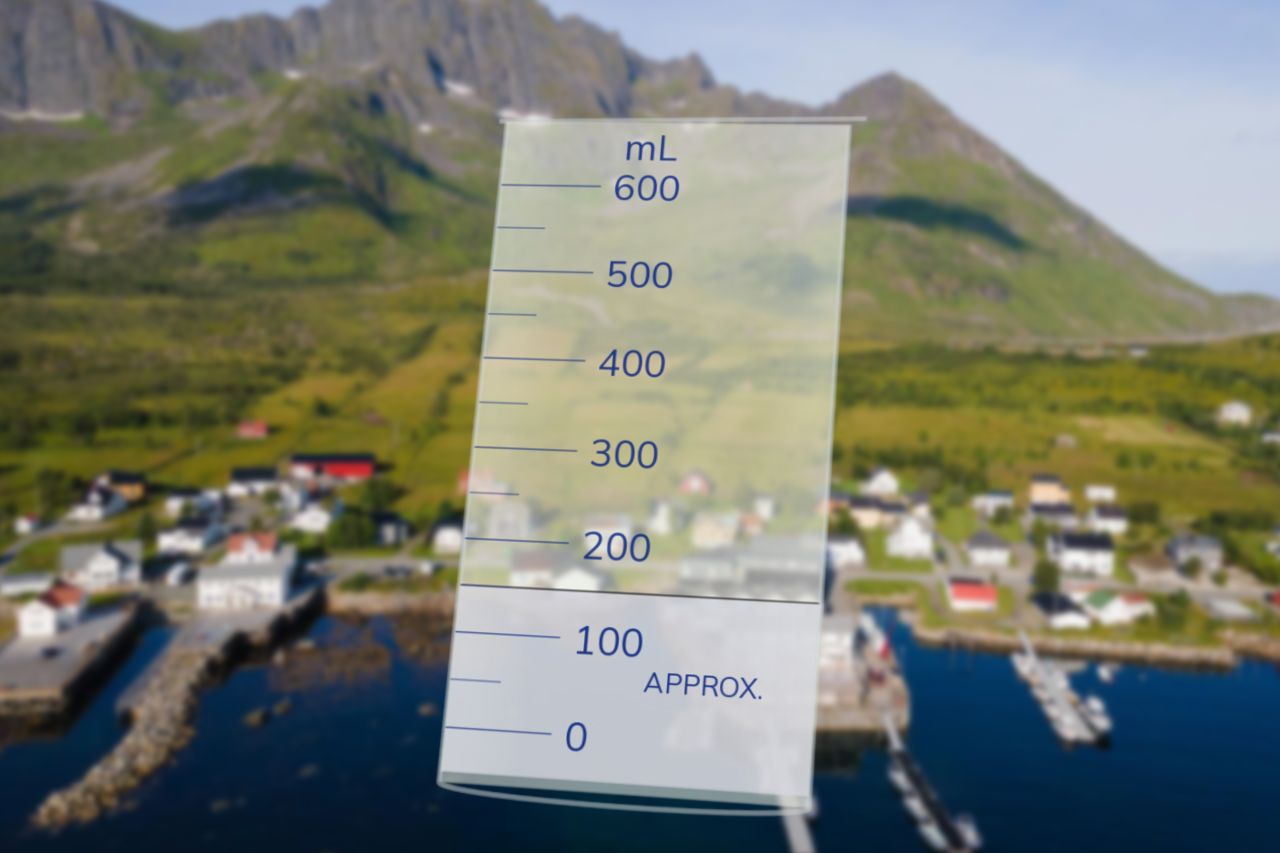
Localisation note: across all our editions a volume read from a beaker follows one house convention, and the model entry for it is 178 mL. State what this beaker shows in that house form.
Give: 150 mL
